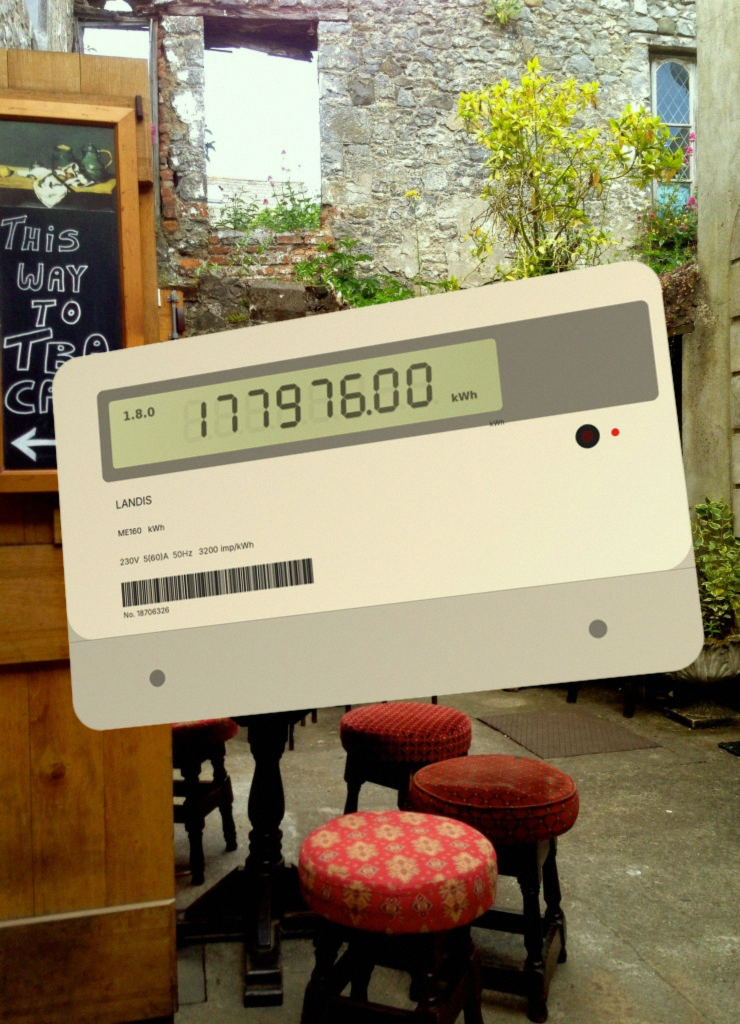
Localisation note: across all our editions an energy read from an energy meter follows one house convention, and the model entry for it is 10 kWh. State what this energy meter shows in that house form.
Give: 177976.00 kWh
